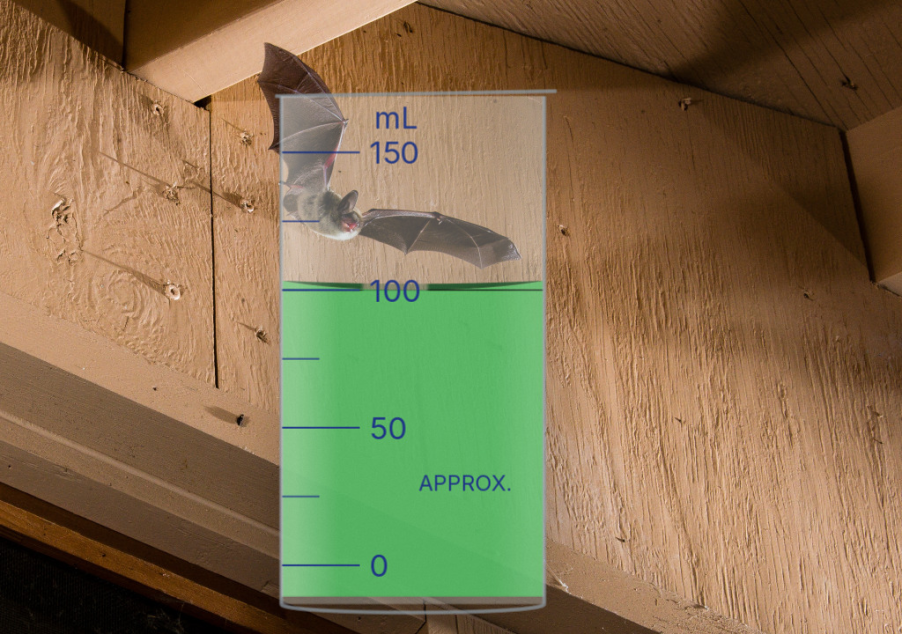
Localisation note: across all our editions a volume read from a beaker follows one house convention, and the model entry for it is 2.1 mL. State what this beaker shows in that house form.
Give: 100 mL
